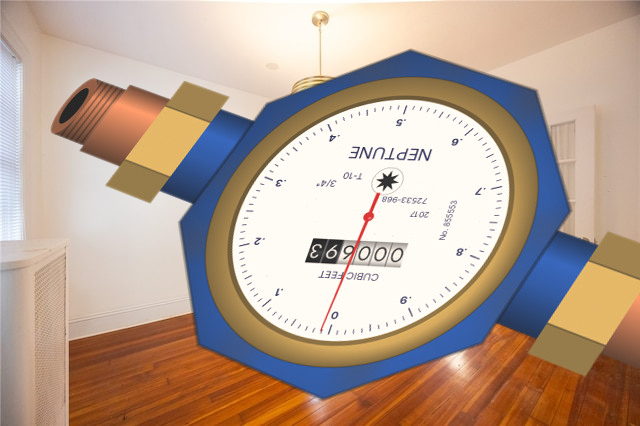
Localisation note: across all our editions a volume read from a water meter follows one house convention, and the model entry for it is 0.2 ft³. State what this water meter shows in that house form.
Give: 693.01 ft³
